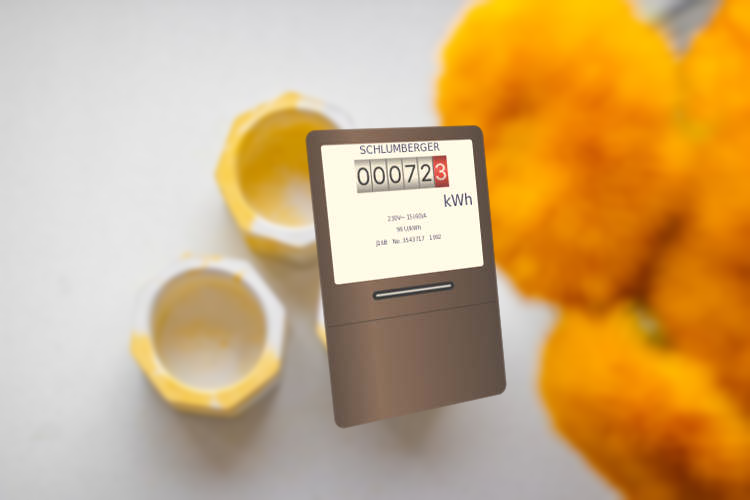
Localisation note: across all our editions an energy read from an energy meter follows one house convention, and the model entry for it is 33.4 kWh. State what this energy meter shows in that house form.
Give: 72.3 kWh
